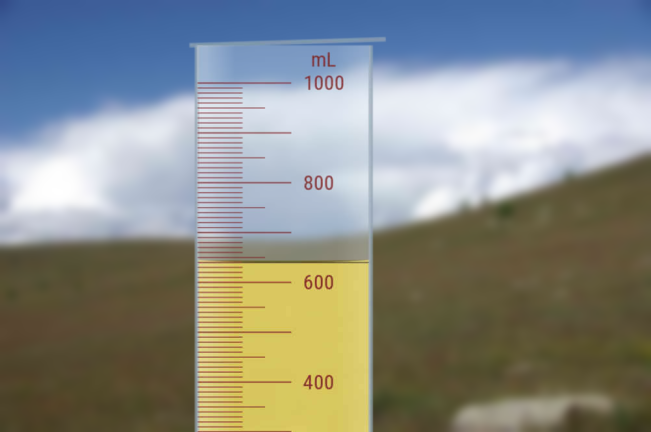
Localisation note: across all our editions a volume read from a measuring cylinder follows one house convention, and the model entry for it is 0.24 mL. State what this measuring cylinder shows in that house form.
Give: 640 mL
